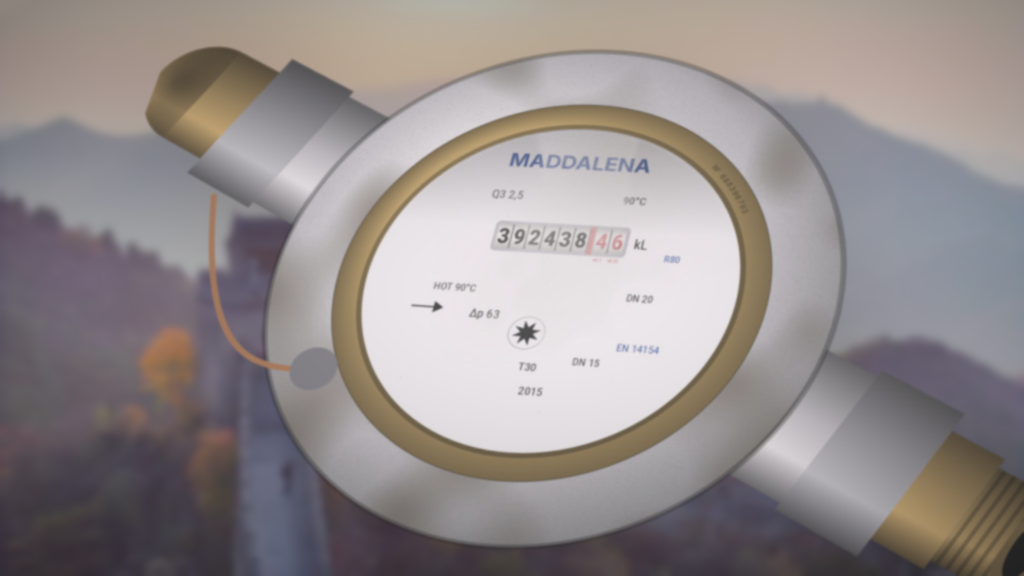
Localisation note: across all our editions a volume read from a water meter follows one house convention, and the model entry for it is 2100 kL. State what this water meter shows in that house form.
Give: 392438.46 kL
